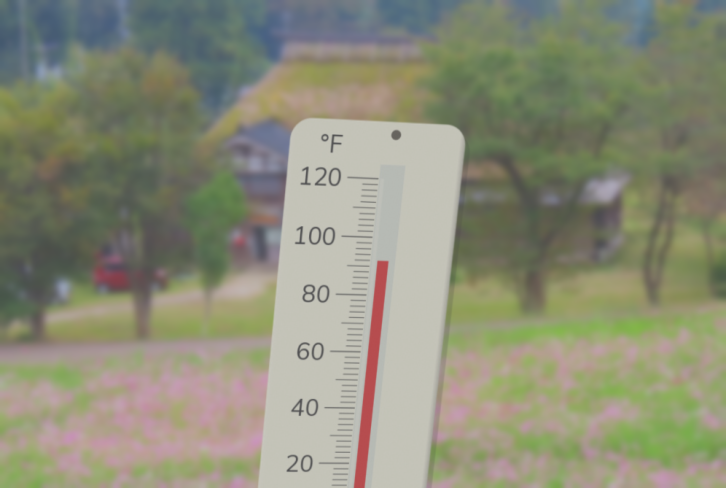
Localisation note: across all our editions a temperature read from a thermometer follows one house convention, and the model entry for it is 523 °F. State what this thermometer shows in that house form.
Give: 92 °F
